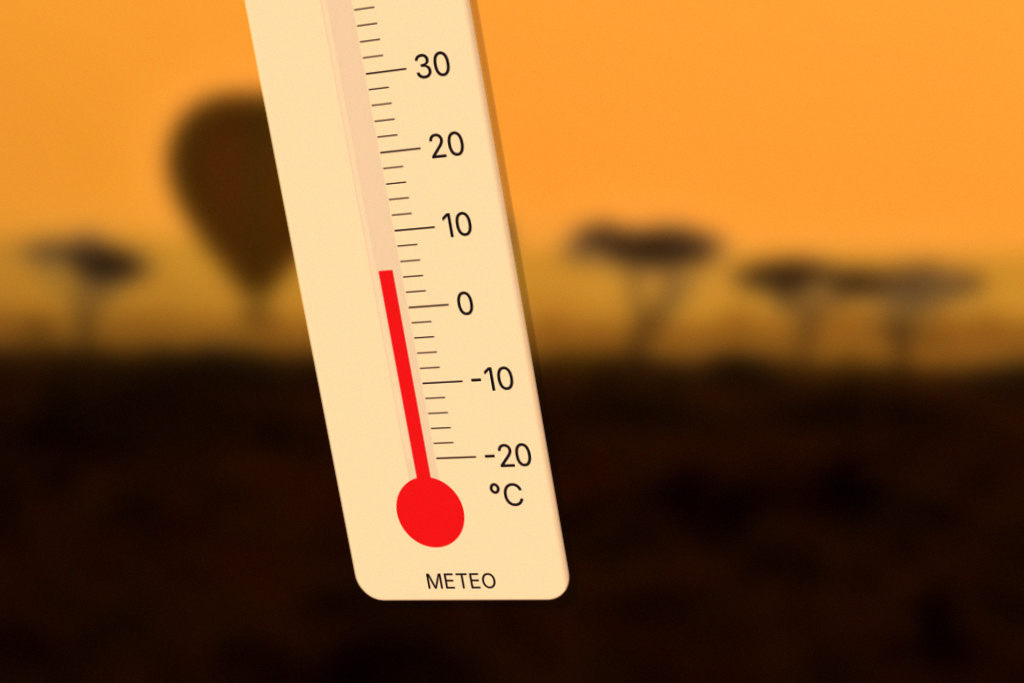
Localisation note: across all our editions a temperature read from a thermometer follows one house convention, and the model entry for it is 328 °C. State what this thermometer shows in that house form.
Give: 5 °C
